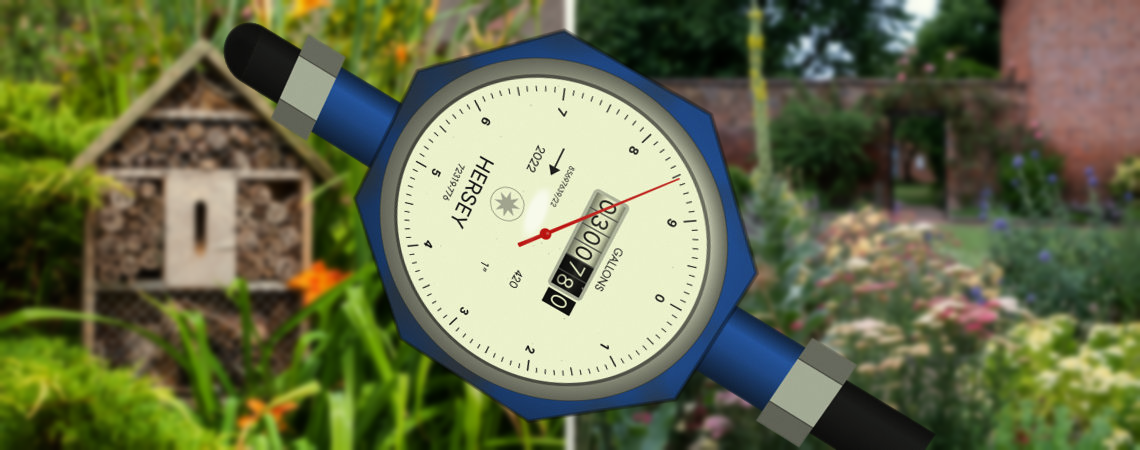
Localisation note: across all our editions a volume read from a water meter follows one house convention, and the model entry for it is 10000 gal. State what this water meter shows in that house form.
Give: 300778.5 gal
